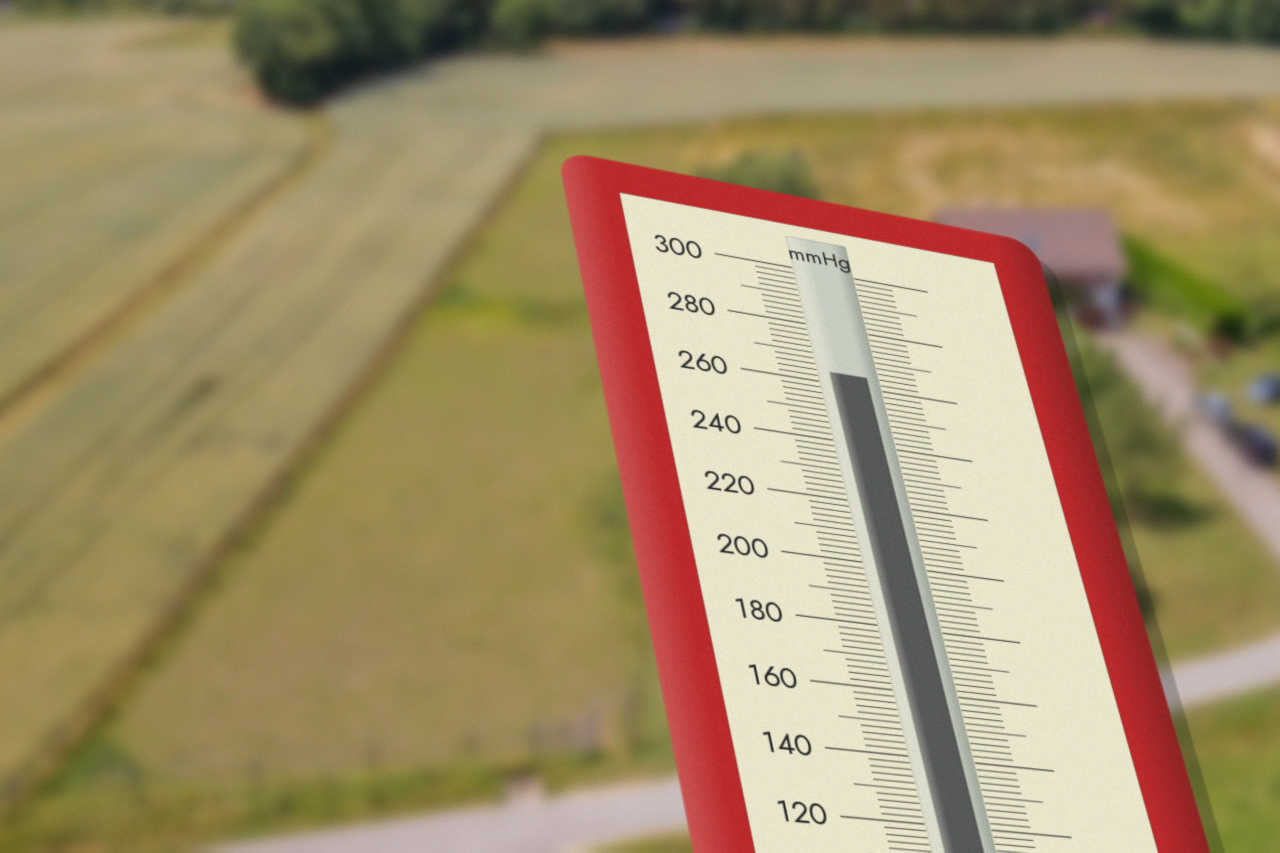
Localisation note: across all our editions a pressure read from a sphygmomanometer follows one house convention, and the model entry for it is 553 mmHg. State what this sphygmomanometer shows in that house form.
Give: 264 mmHg
